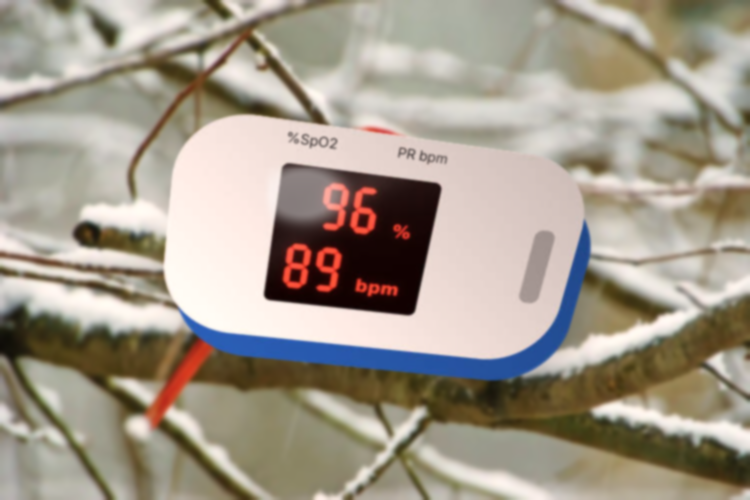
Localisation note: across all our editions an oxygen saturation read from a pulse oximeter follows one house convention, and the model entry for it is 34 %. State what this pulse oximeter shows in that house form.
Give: 96 %
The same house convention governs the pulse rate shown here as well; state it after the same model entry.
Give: 89 bpm
